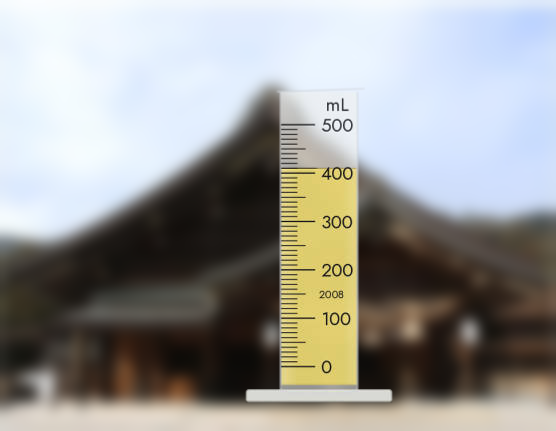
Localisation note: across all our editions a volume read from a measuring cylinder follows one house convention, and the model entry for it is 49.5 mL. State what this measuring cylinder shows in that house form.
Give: 410 mL
